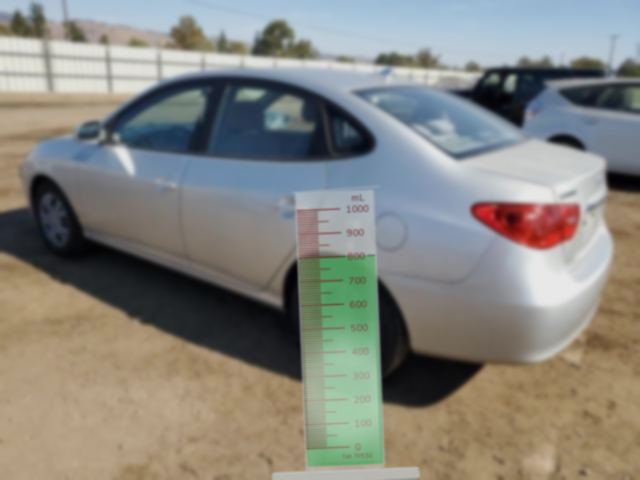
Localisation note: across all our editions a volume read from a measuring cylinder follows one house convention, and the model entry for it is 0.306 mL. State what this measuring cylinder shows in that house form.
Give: 800 mL
